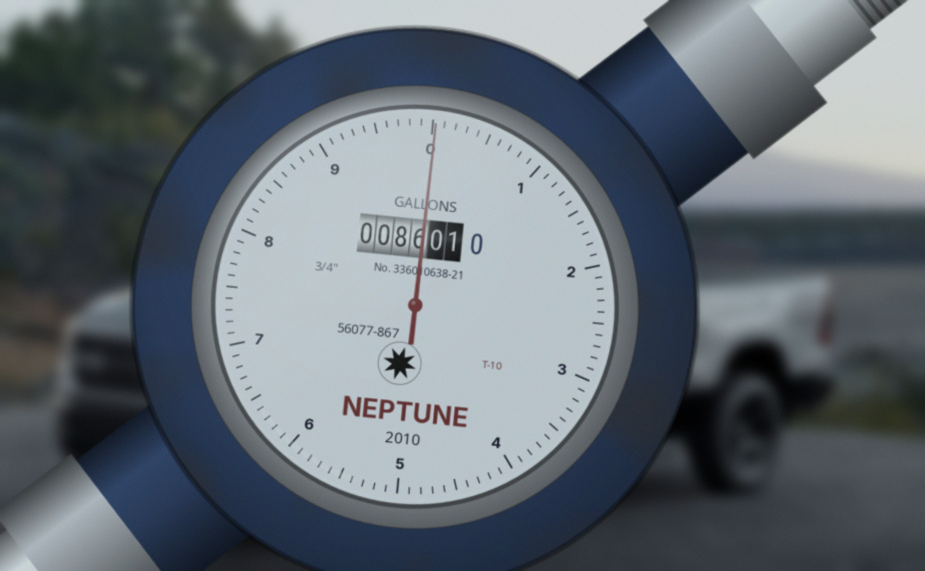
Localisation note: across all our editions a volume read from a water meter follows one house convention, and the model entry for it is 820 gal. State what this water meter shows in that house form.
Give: 86010.0 gal
